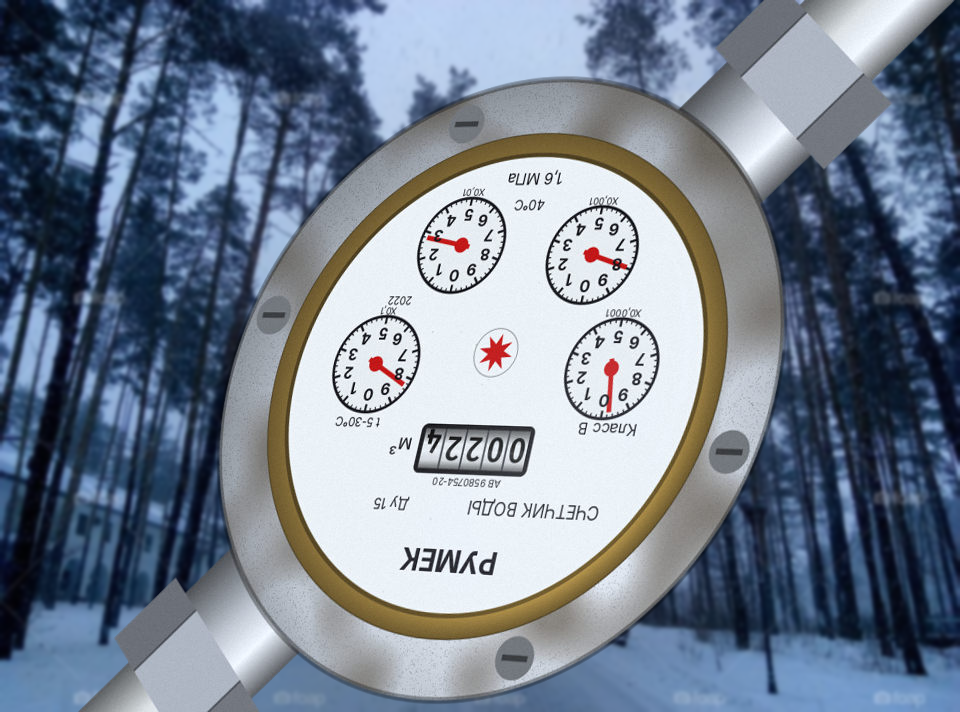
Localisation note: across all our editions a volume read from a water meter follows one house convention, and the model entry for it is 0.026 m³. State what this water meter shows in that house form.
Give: 223.8279 m³
